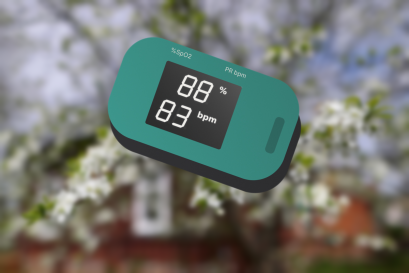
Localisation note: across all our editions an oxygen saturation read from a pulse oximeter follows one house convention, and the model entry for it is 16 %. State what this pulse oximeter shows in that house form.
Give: 88 %
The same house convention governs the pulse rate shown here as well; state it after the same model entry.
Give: 83 bpm
